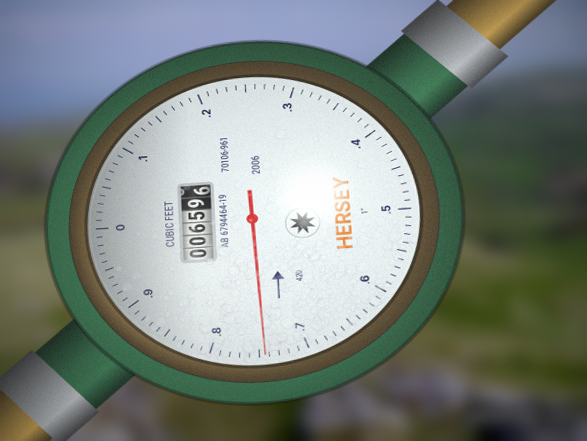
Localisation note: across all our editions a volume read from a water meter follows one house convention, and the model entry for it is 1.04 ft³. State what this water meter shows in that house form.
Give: 6595.74 ft³
